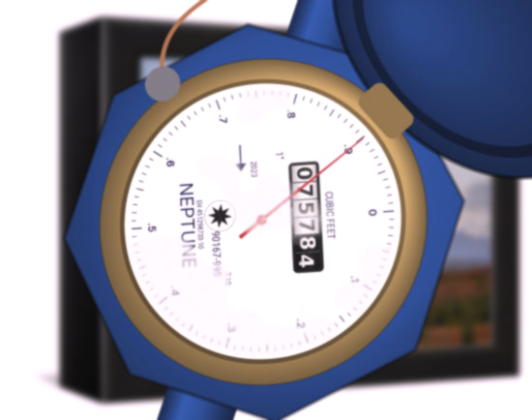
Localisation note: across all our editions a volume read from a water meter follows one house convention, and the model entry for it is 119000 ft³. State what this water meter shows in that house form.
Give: 75783.90 ft³
